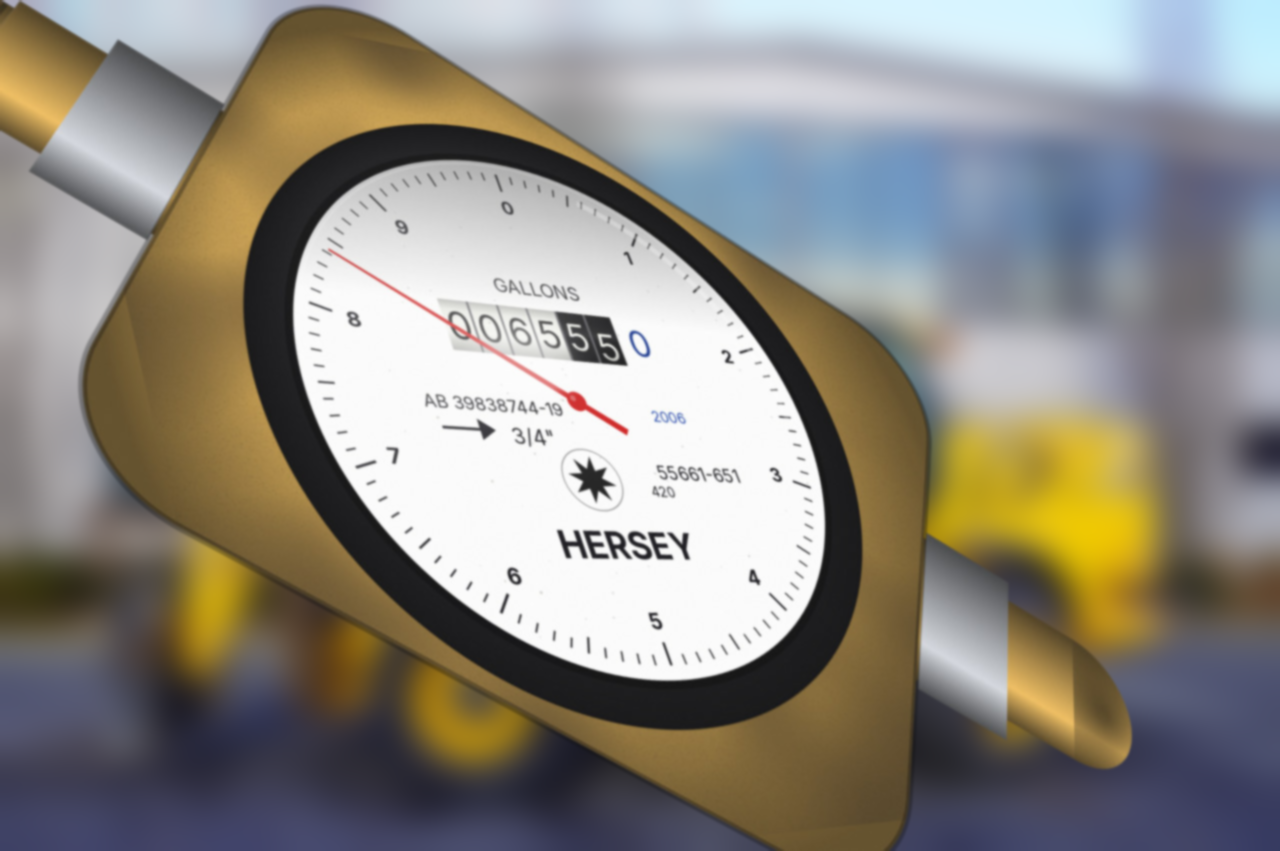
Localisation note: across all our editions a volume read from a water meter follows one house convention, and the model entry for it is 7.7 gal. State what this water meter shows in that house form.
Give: 65548.4 gal
